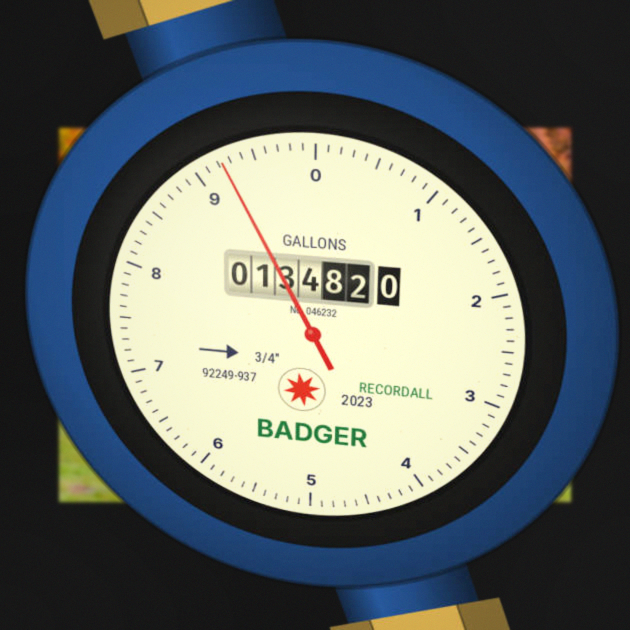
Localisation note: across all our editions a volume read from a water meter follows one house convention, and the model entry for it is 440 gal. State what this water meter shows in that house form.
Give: 134819.2 gal
